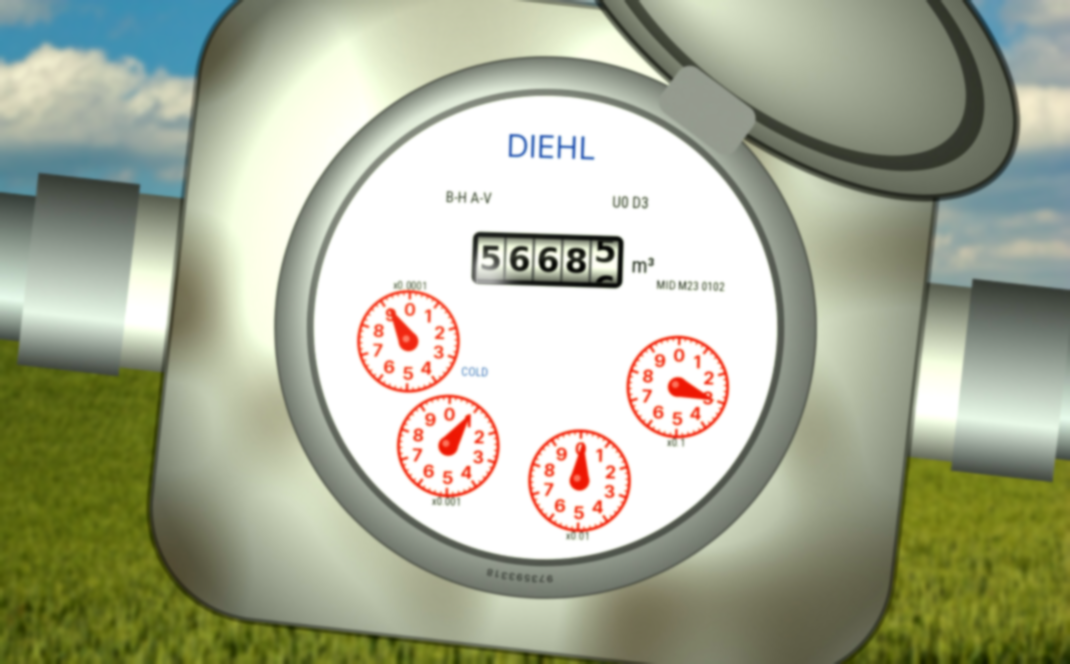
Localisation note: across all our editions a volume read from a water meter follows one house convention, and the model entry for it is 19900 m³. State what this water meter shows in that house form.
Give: 56685.3009 m³
